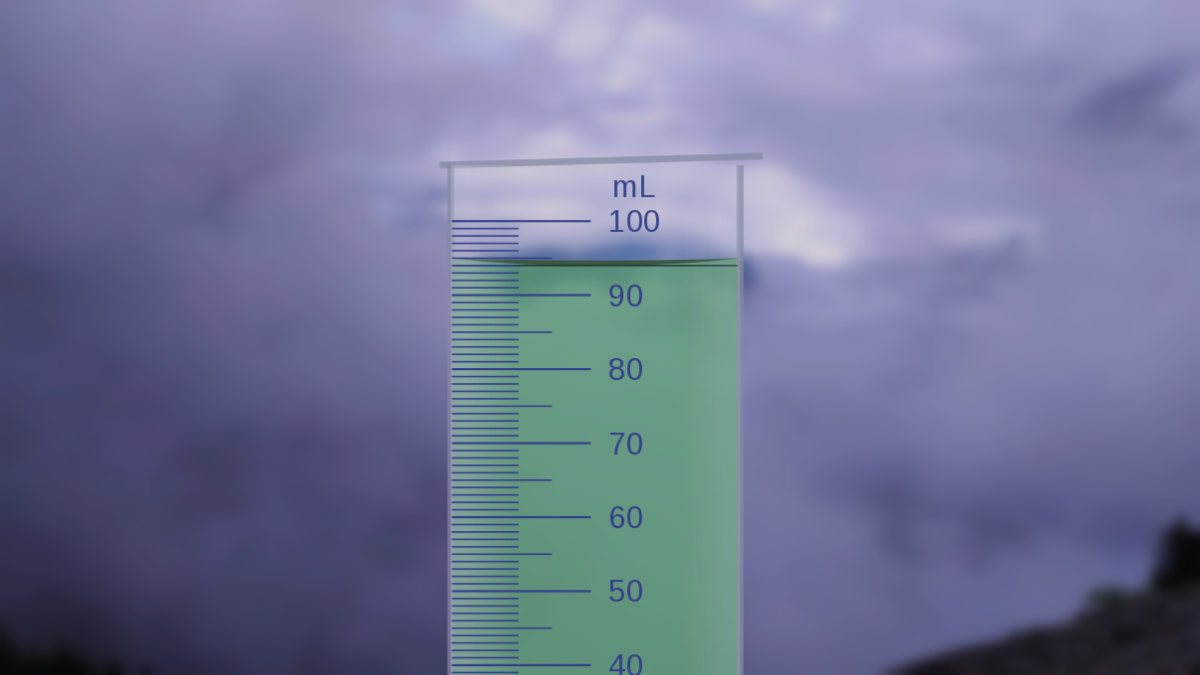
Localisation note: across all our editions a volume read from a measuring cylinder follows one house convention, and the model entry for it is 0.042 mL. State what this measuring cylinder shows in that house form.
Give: 94 mL
